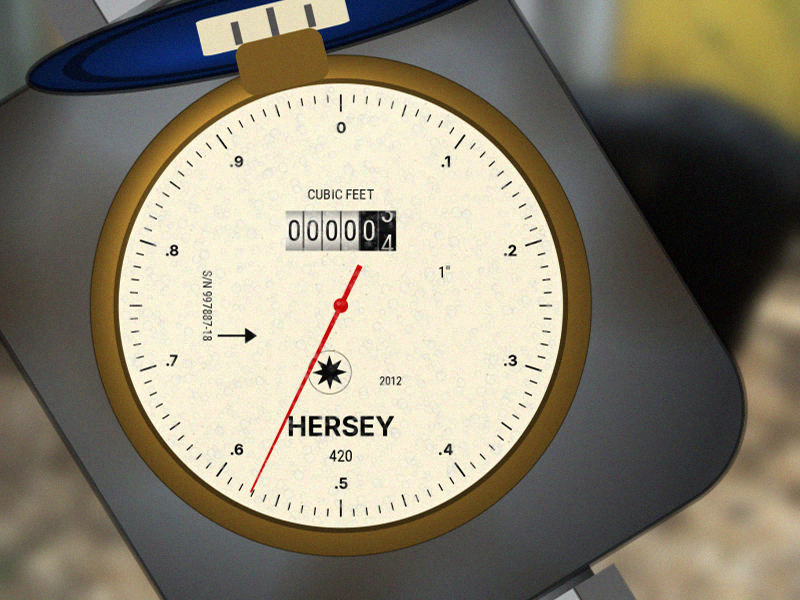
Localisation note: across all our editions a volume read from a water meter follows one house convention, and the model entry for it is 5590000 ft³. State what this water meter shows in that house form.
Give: 3.57 ft³
